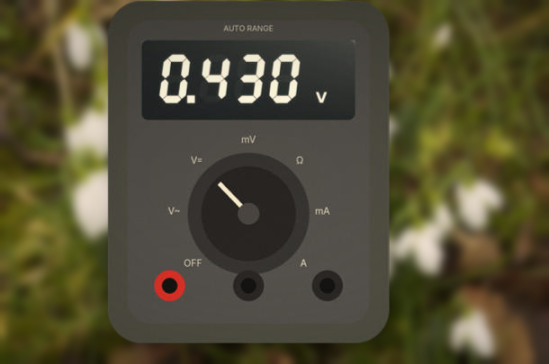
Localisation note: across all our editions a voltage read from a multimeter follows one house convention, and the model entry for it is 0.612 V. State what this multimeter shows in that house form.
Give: 0.430 V
